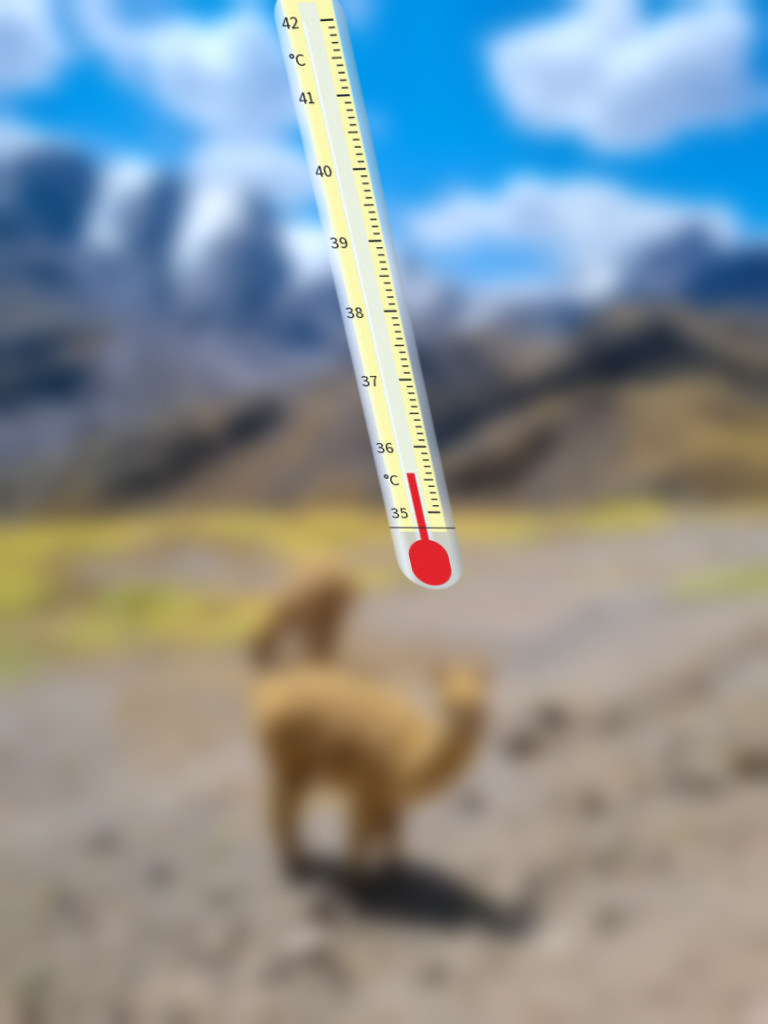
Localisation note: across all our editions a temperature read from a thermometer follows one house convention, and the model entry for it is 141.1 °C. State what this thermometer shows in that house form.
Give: 35.6 °C
